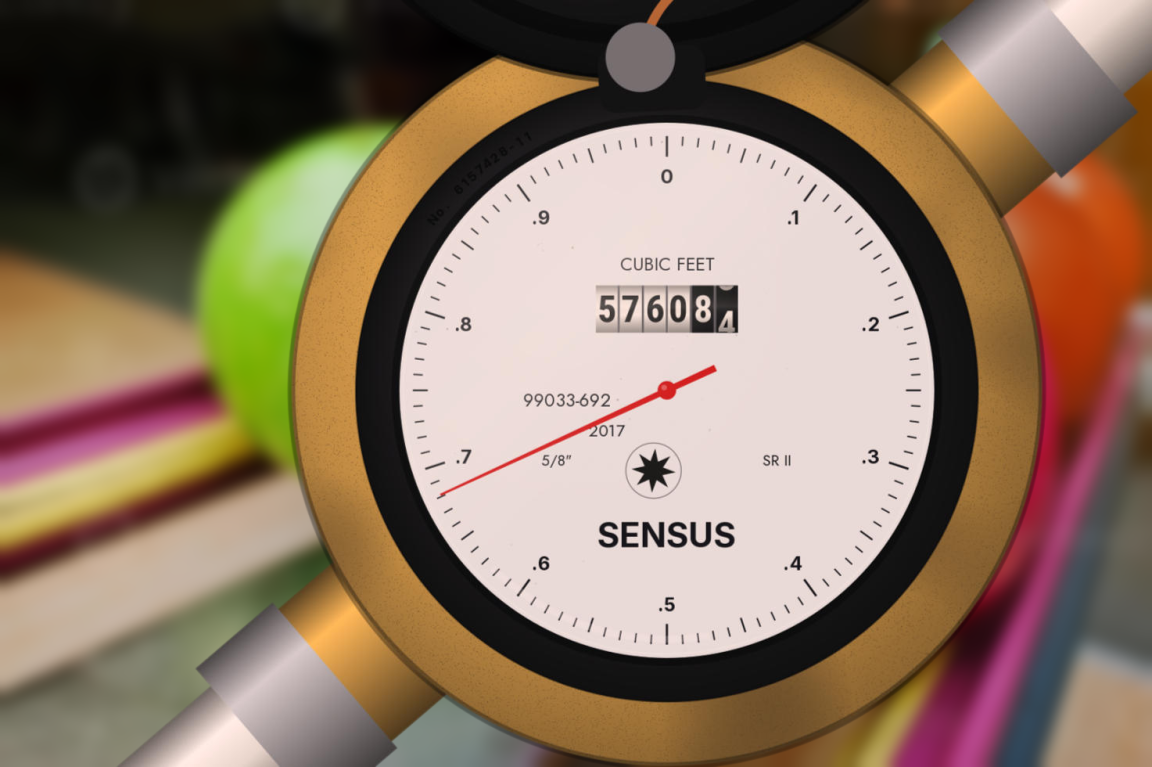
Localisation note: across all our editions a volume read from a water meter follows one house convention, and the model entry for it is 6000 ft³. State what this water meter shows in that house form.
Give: 576083.68 ft³
